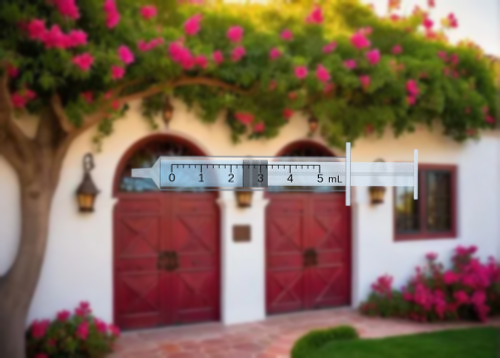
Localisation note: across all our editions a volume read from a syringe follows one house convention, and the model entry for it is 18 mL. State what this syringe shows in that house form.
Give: 2.4 mL
